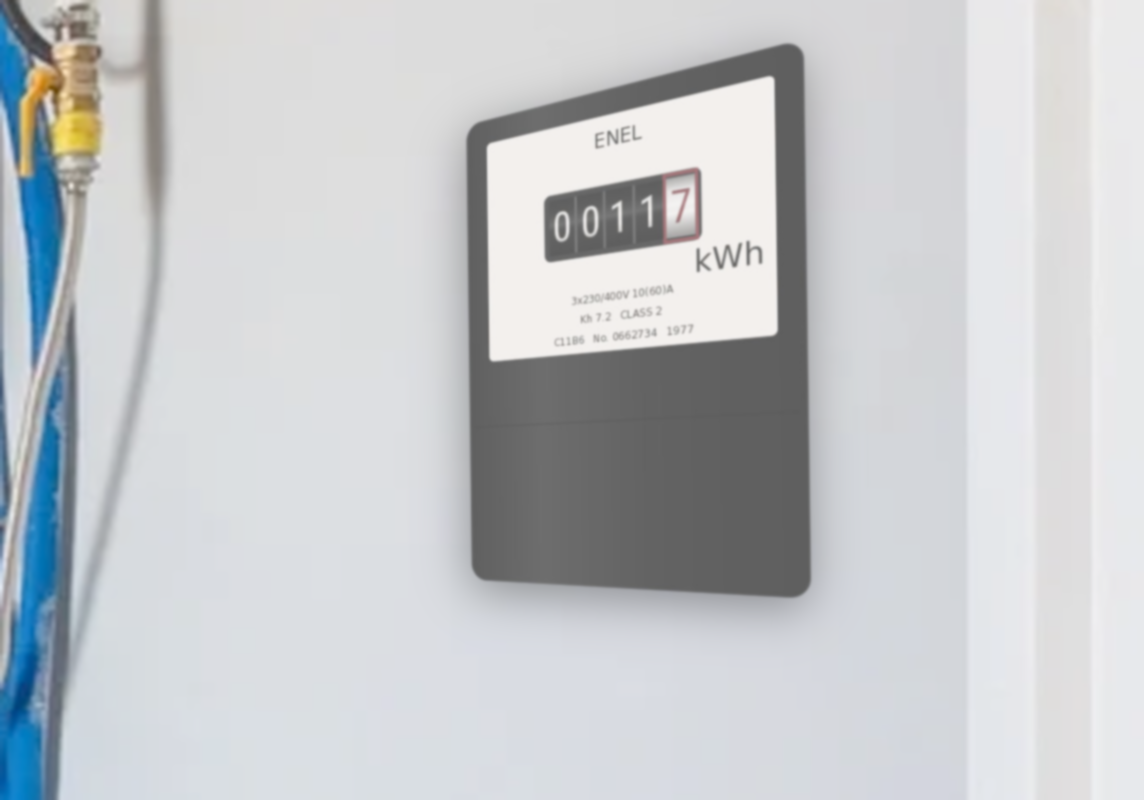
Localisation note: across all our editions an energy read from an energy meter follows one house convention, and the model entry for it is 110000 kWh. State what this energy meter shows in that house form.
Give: 11.7 kWh
